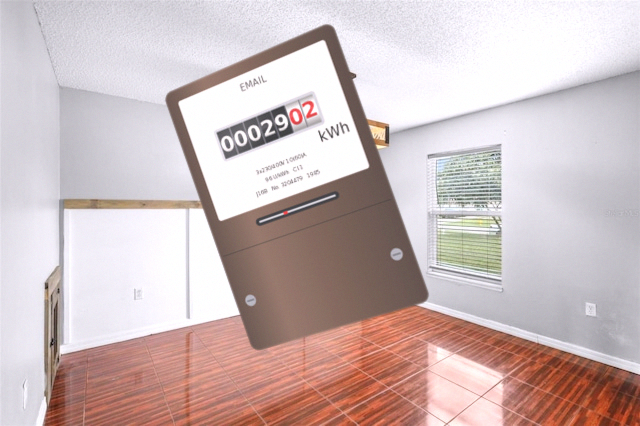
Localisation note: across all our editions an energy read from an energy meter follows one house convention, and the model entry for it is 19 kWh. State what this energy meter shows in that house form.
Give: 29.02 kWh
